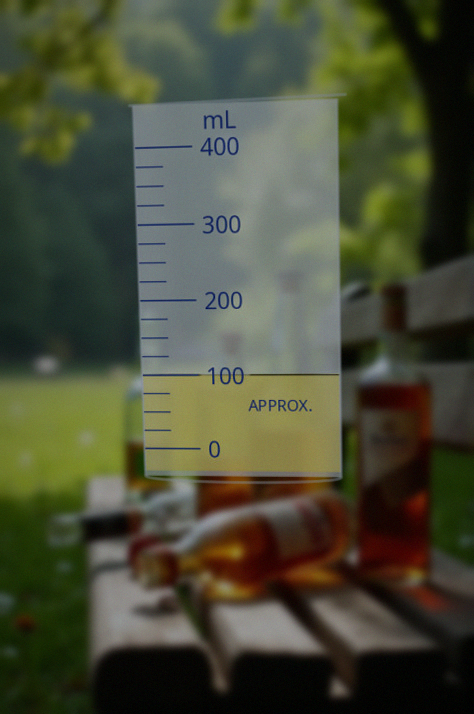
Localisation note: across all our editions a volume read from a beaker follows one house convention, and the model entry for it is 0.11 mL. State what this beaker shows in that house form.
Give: 100 mL
